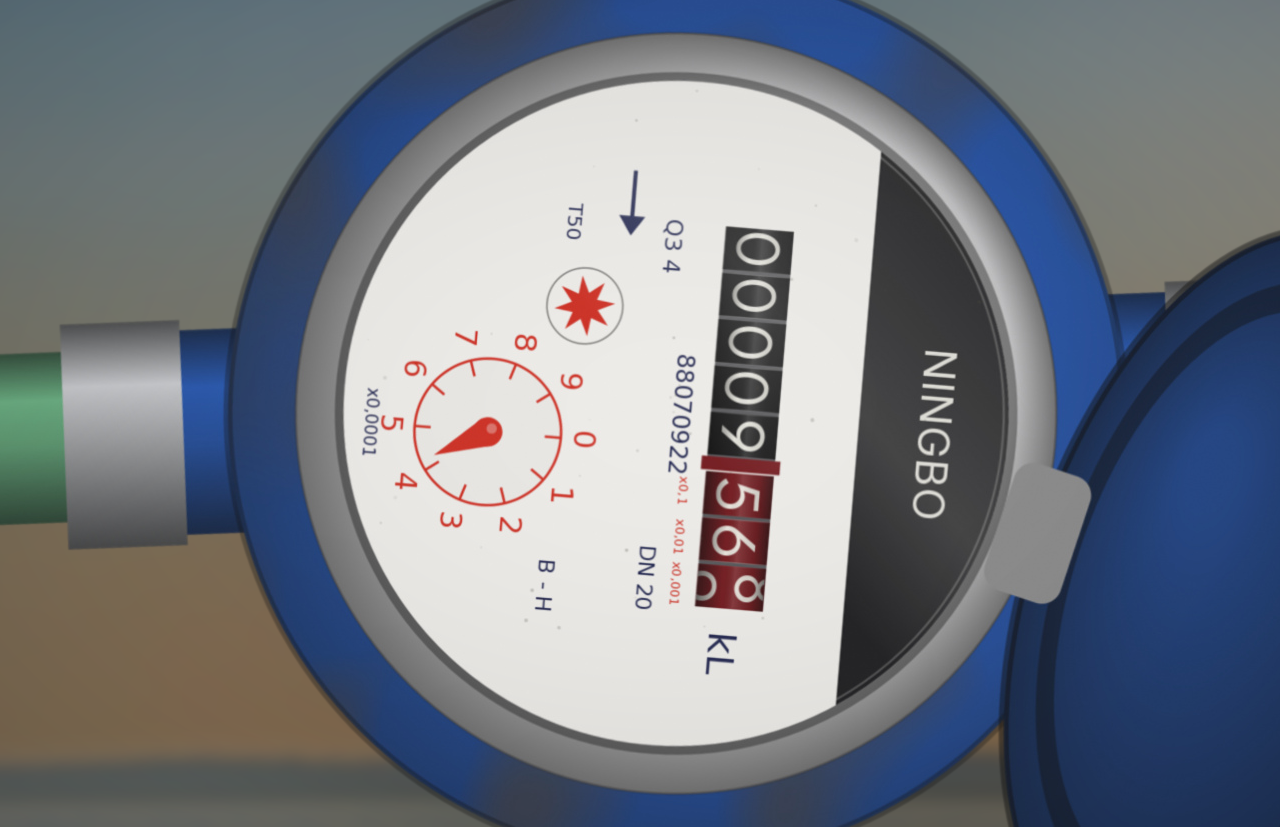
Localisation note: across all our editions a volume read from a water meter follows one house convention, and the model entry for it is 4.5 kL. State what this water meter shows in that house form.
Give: 9.5684 kL
